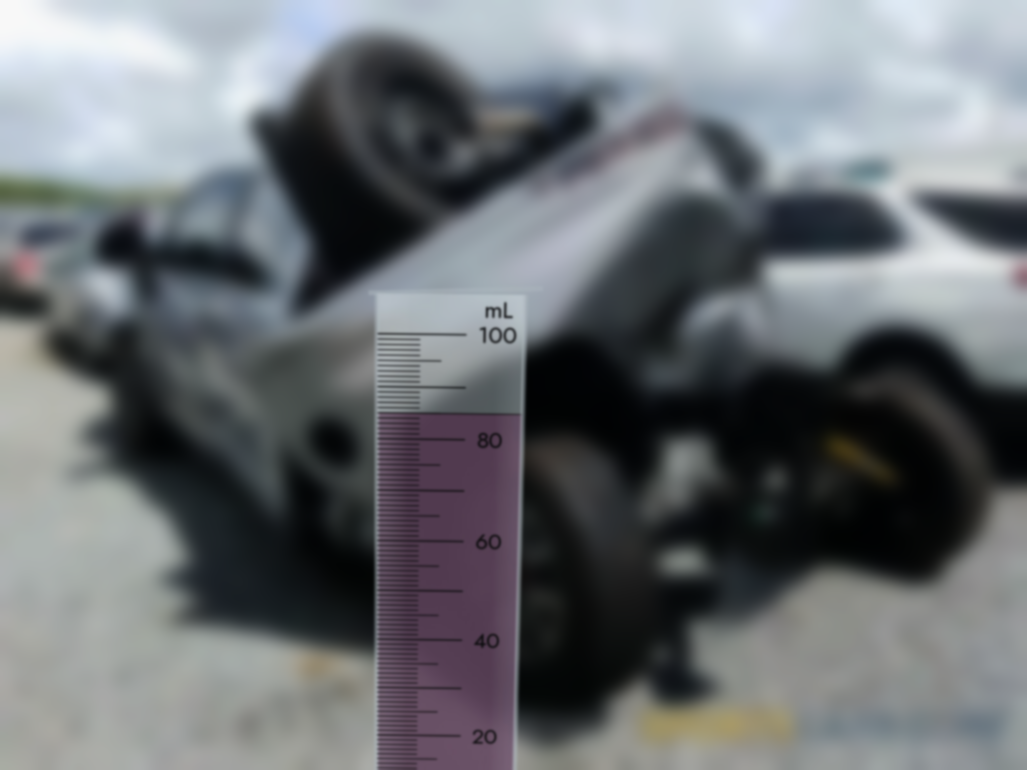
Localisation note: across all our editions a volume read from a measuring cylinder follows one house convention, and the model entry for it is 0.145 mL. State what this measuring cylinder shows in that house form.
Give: 85 mL
